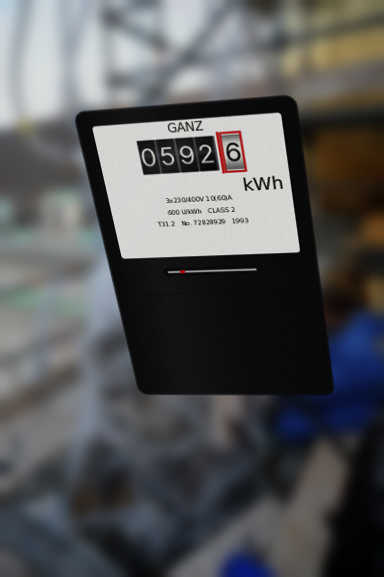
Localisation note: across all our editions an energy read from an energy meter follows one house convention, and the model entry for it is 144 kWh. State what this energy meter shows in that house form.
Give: 592.6 kWh
